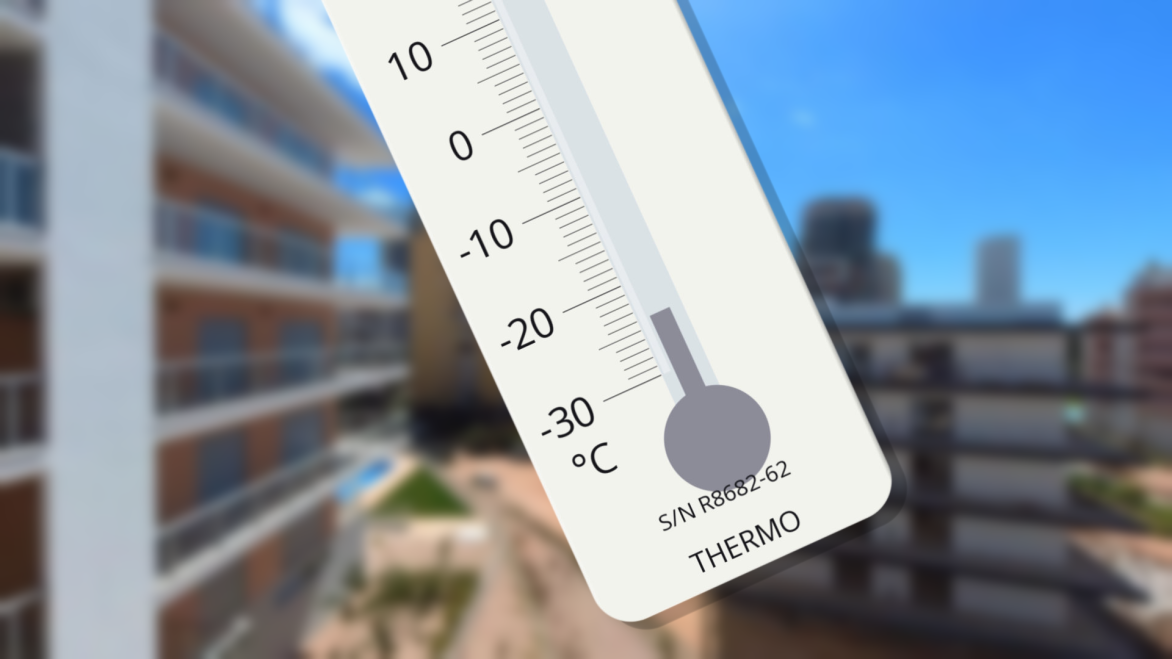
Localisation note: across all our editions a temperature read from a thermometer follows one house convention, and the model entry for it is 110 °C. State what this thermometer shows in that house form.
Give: -24 °C
